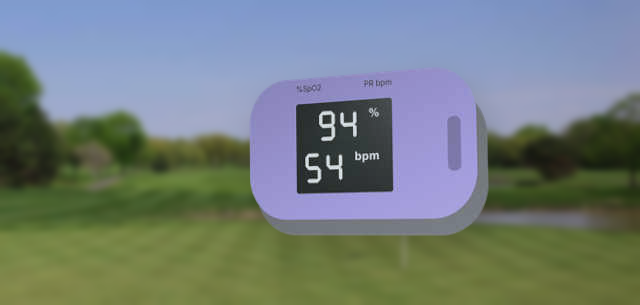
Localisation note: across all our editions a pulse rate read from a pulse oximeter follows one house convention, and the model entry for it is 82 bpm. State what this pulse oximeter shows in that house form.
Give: 54 bpm
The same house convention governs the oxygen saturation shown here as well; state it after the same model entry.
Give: 94 %
